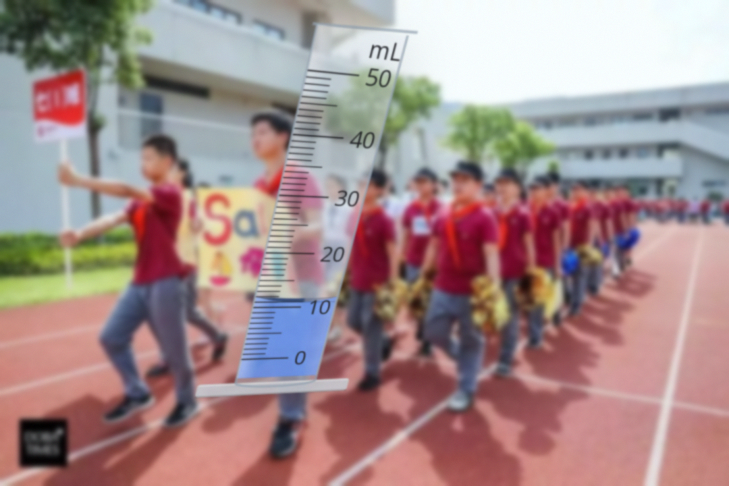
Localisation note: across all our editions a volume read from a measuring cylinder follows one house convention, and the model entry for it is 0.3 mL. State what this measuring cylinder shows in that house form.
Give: 11 mL
